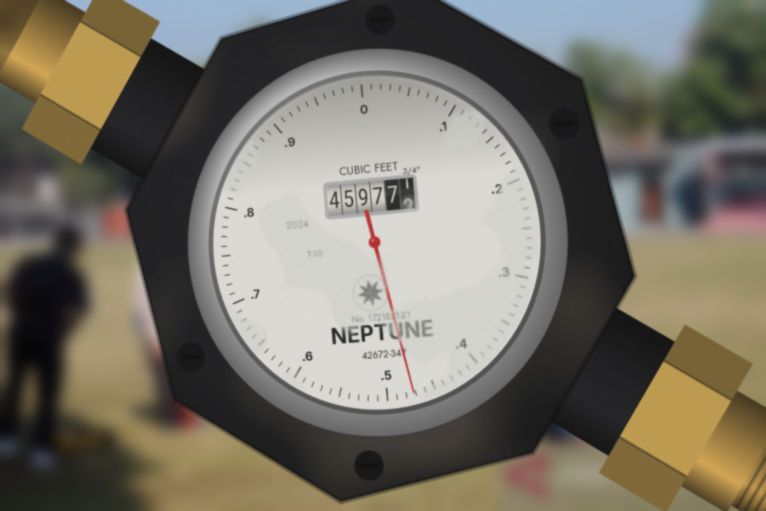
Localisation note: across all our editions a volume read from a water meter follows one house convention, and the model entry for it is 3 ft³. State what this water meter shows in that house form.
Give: 459771.47 ft³
